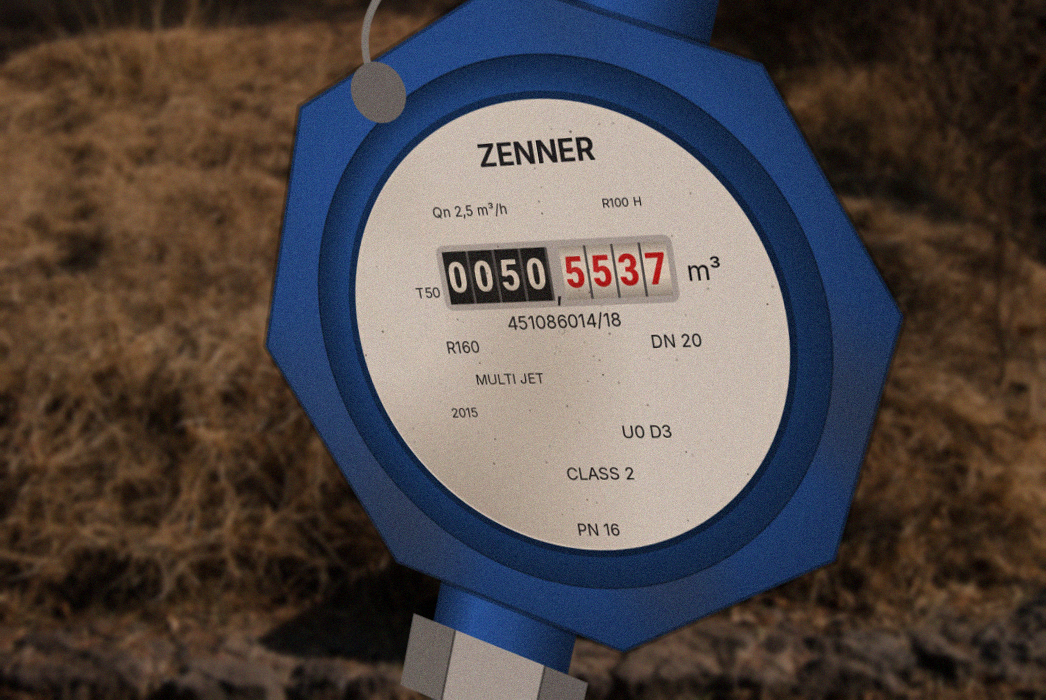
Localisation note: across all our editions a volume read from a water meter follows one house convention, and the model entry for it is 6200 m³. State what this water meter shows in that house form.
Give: 50.5537 m³
